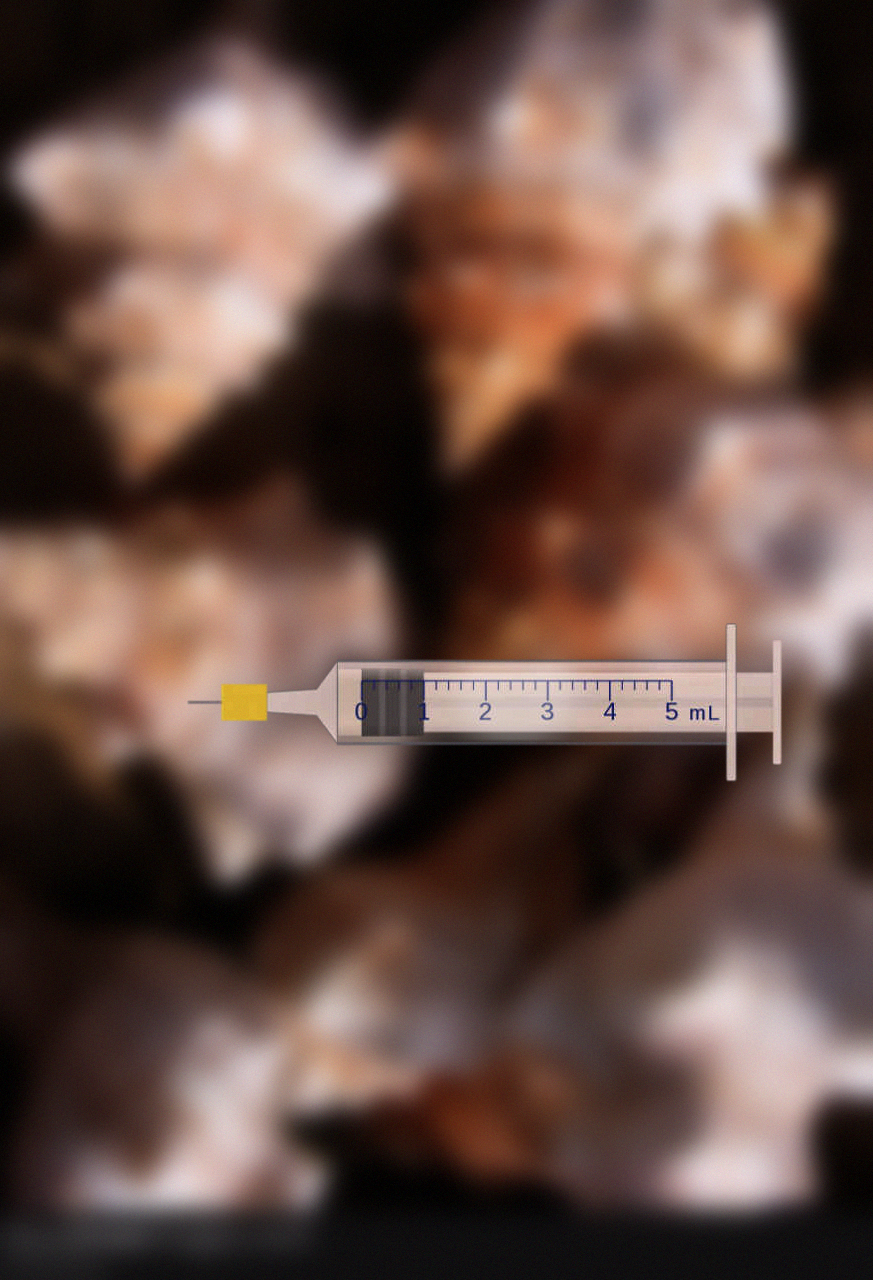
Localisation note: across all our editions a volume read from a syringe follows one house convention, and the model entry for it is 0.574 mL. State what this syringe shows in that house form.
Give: 0 mL
